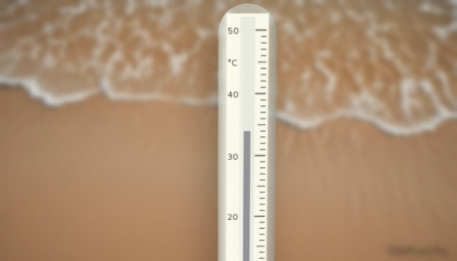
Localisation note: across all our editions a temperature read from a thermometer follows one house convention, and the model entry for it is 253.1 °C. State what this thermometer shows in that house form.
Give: 34 °C
